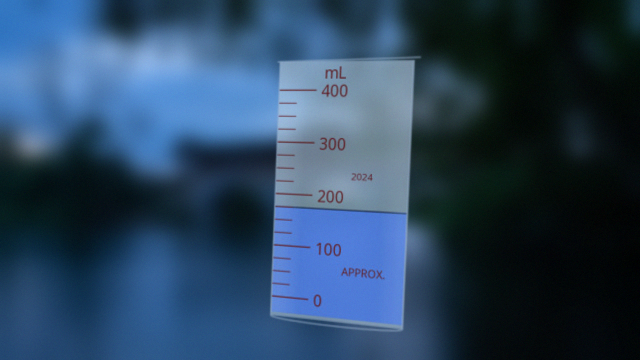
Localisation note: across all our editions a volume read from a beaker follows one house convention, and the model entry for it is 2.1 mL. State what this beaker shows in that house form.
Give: 175 mL
